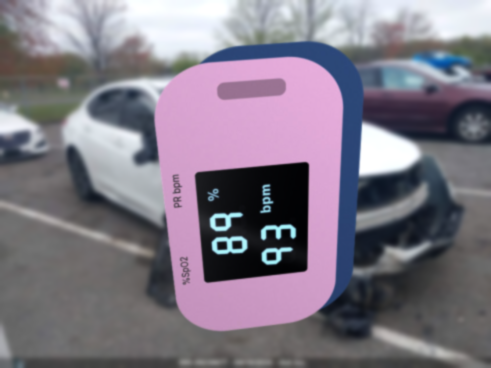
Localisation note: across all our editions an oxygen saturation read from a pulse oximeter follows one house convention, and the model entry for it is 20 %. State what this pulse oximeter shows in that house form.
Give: 89 %
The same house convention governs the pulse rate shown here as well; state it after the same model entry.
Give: 93 bpm
